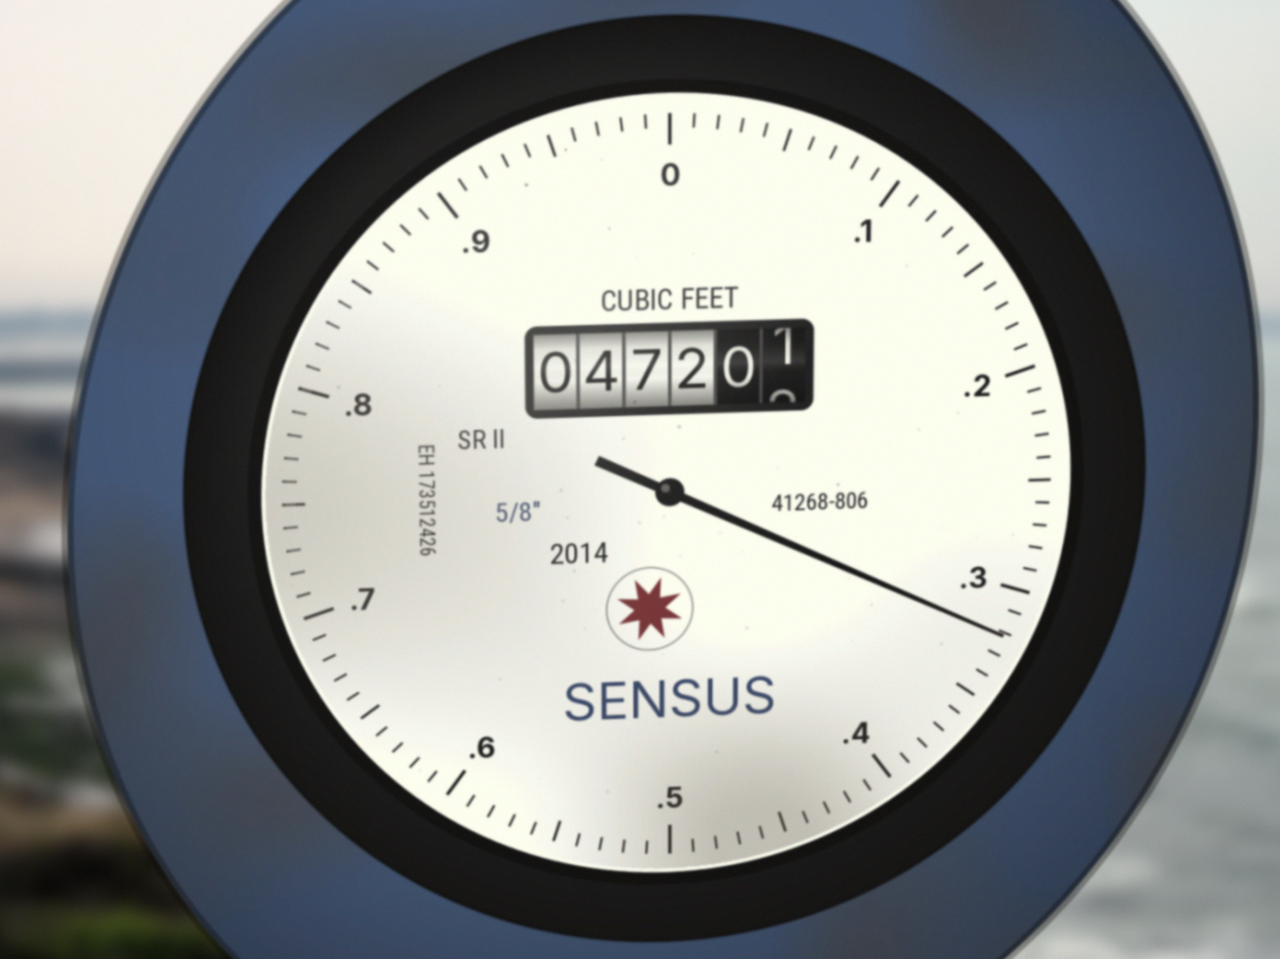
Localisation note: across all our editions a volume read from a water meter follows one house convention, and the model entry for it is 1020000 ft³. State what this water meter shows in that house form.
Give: 47201.32 ft³
